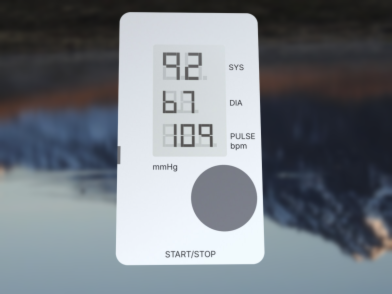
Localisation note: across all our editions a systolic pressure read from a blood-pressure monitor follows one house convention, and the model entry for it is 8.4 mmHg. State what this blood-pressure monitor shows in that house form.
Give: 92 mmHg
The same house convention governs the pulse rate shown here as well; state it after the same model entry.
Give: 109 bpm
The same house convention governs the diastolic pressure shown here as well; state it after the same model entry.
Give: 67 mmHg
